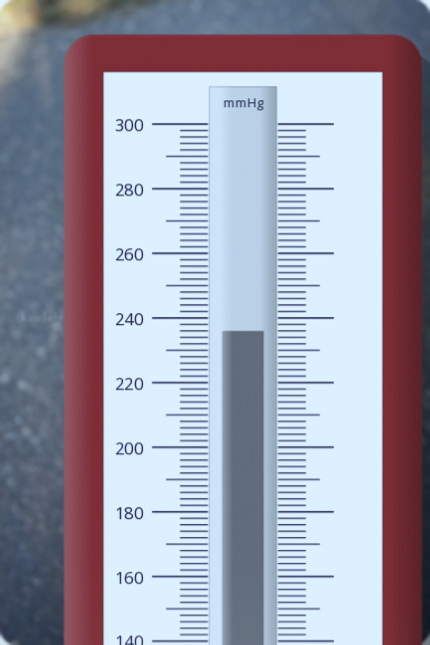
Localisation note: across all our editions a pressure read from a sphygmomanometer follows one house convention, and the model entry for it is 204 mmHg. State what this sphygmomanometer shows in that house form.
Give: 236 mmHg
